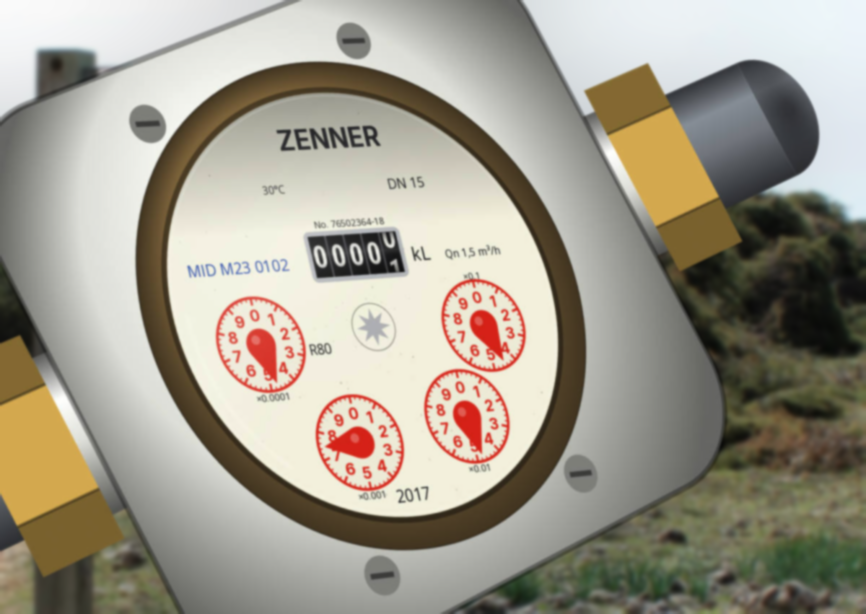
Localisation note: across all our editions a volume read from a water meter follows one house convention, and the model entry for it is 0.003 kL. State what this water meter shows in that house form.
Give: 0.4474 kL
